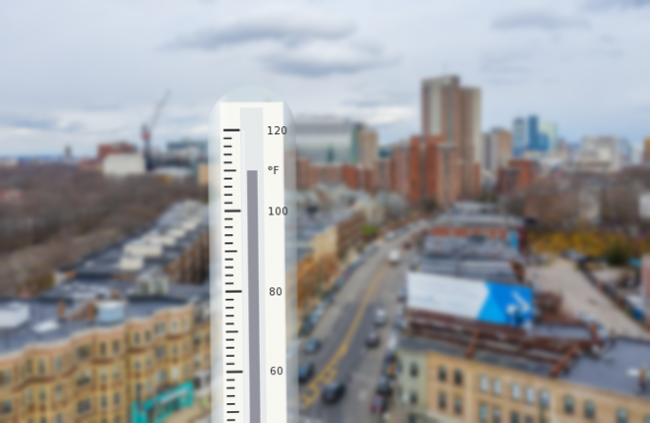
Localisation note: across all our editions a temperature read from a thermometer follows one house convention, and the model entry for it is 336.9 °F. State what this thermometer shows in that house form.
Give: 110 °F
